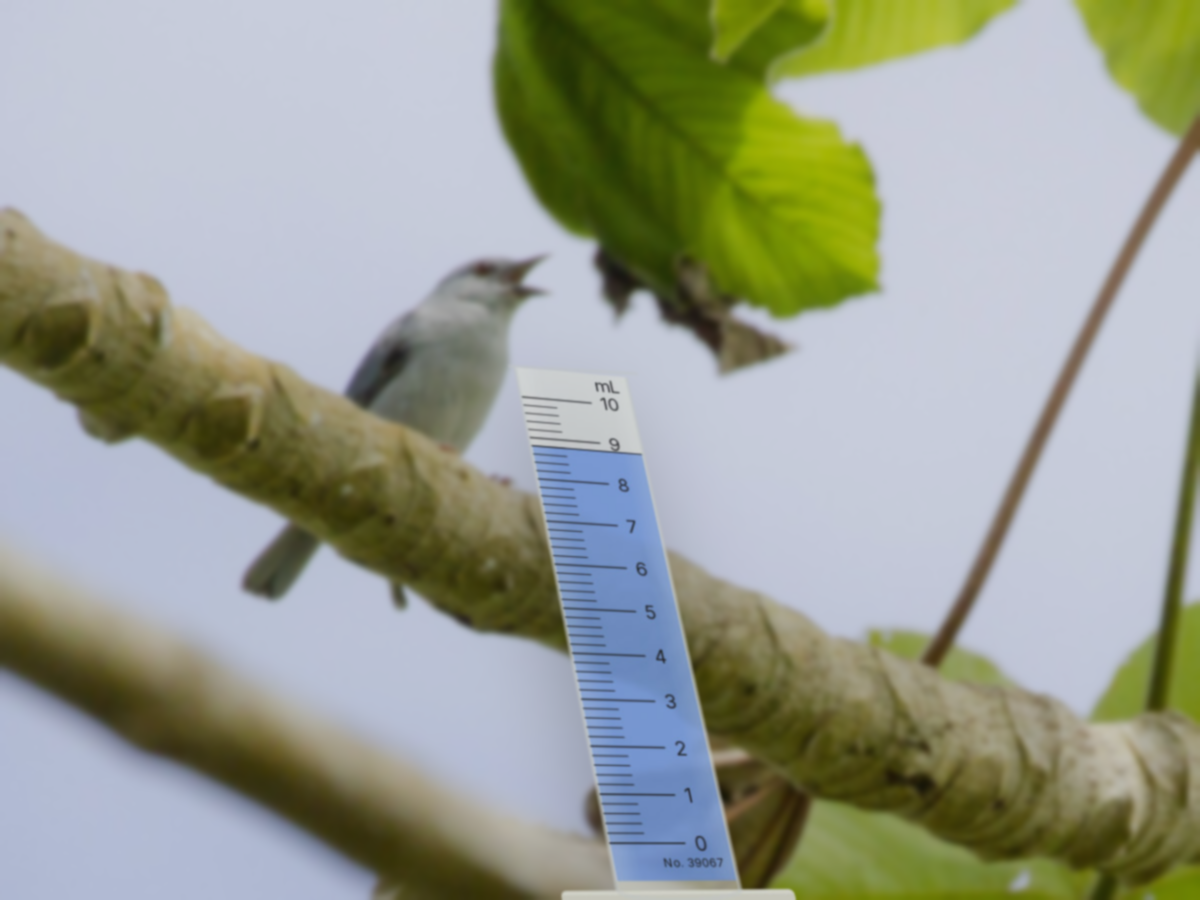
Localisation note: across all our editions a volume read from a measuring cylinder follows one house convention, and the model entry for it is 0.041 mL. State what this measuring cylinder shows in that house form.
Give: 8.8 mL
